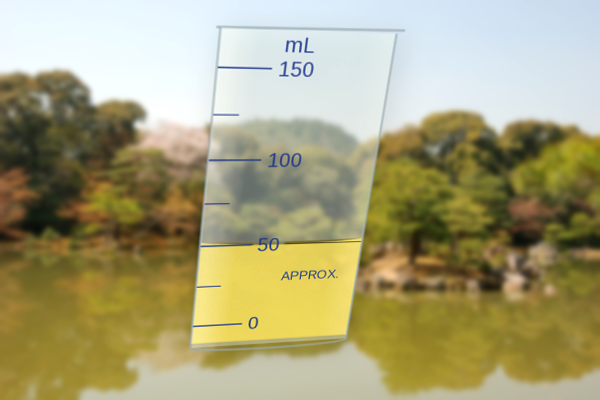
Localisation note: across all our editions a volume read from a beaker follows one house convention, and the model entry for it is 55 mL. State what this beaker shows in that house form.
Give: 50 mL
